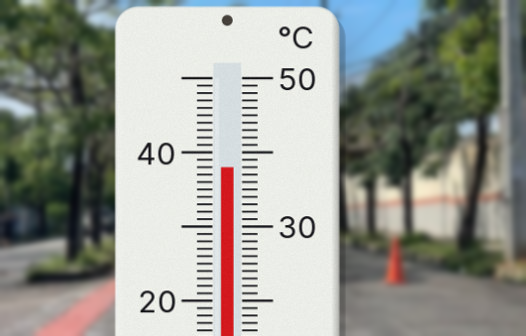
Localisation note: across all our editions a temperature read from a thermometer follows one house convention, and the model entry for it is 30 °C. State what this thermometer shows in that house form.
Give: 38 °C
